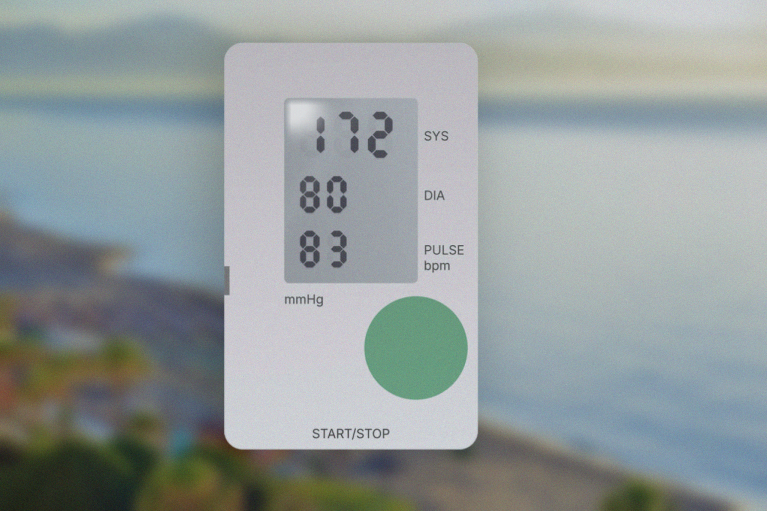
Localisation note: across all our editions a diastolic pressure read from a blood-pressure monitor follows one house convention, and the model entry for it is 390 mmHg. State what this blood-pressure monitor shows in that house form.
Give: 80 mmHg
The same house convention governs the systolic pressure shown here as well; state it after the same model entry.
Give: 172 mmHg
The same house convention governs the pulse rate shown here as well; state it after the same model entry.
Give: 83 bpm
